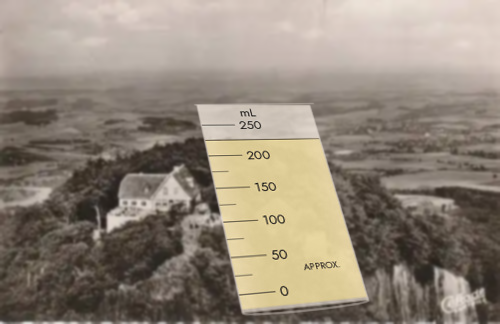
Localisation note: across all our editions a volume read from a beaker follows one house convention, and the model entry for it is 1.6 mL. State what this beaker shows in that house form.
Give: 225 mL
